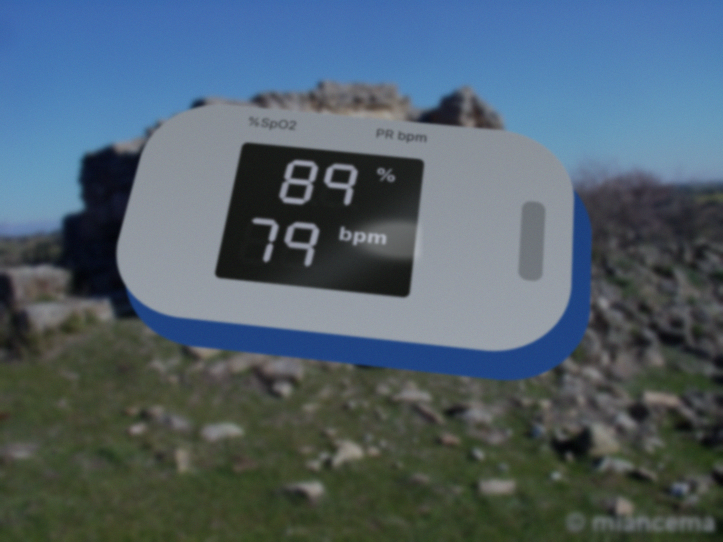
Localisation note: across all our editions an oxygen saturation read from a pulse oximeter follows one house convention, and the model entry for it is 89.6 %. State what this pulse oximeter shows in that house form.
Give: 89 %
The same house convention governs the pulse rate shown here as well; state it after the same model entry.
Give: 79 bpm
